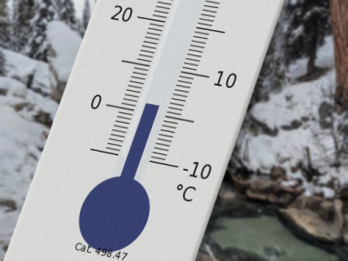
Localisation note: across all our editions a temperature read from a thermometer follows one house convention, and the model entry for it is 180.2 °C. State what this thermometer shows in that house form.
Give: 2 °C
